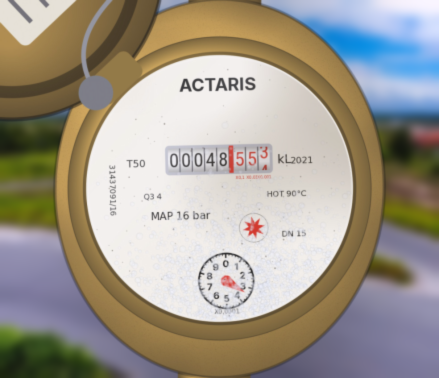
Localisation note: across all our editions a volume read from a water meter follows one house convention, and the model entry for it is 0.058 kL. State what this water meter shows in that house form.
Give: 48.5533 kL
